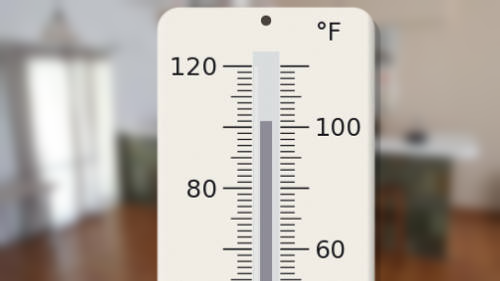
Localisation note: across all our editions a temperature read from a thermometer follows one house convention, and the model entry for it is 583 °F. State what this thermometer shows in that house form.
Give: 102 °F
